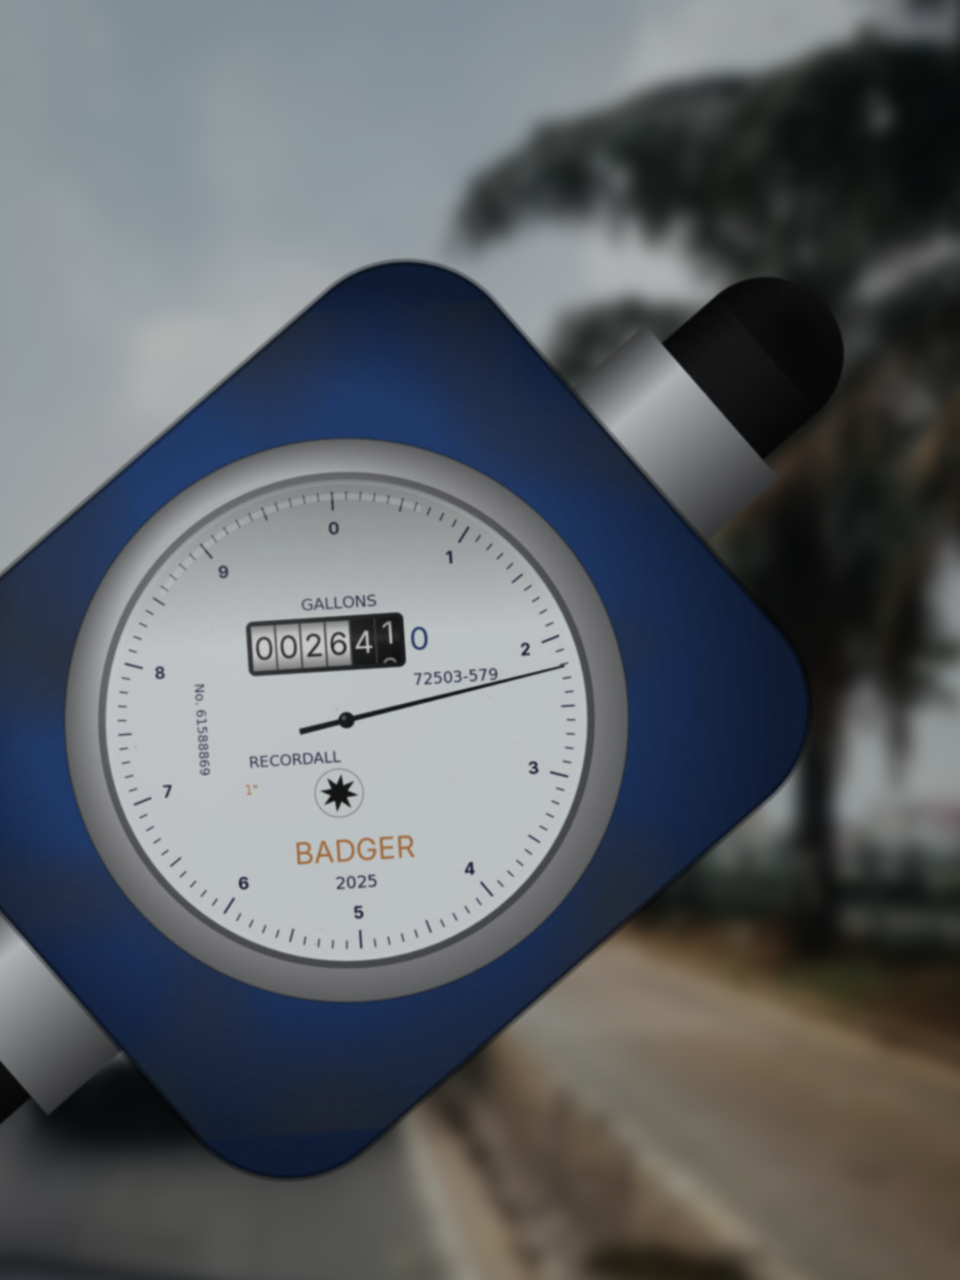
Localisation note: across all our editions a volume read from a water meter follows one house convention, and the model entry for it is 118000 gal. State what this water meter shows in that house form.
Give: 26412.2 gal
